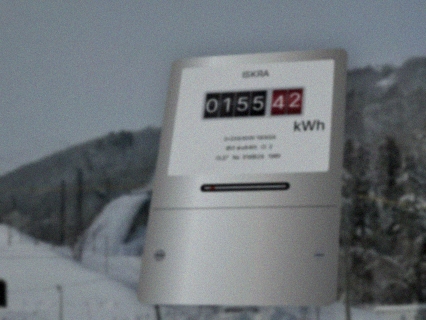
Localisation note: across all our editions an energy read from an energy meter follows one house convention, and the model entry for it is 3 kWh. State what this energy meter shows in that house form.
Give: 155.42 kWh
